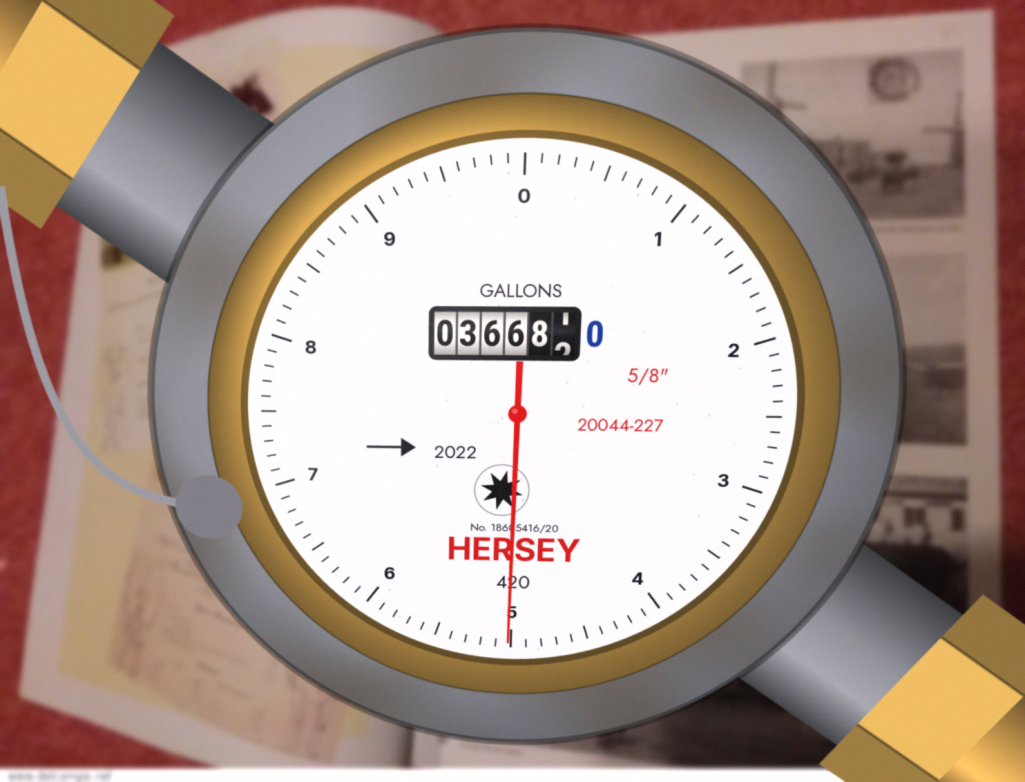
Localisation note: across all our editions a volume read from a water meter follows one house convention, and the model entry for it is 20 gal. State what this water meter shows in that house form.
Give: 366815.0 gal
